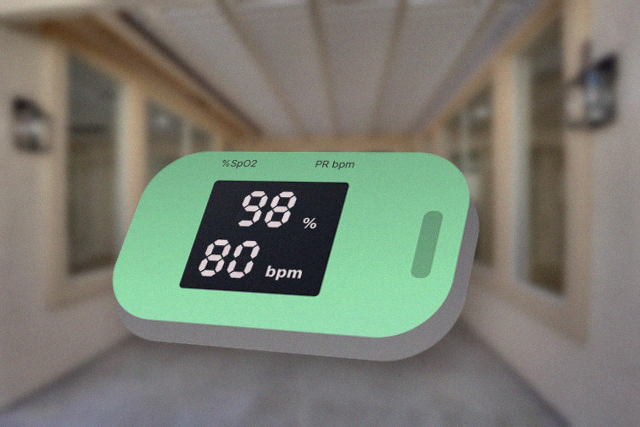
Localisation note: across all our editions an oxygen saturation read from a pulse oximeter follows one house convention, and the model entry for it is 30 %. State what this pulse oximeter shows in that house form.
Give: 98 %
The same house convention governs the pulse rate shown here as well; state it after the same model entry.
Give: 80 bpm
